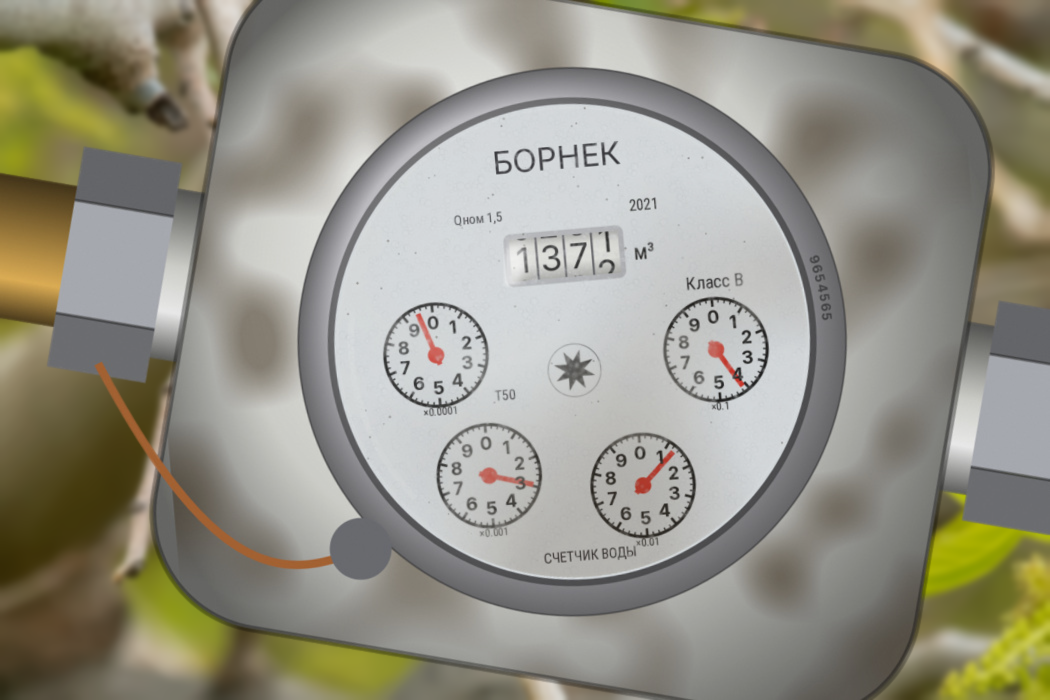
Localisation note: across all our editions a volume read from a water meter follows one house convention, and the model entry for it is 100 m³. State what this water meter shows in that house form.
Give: 1371.4129 m³
